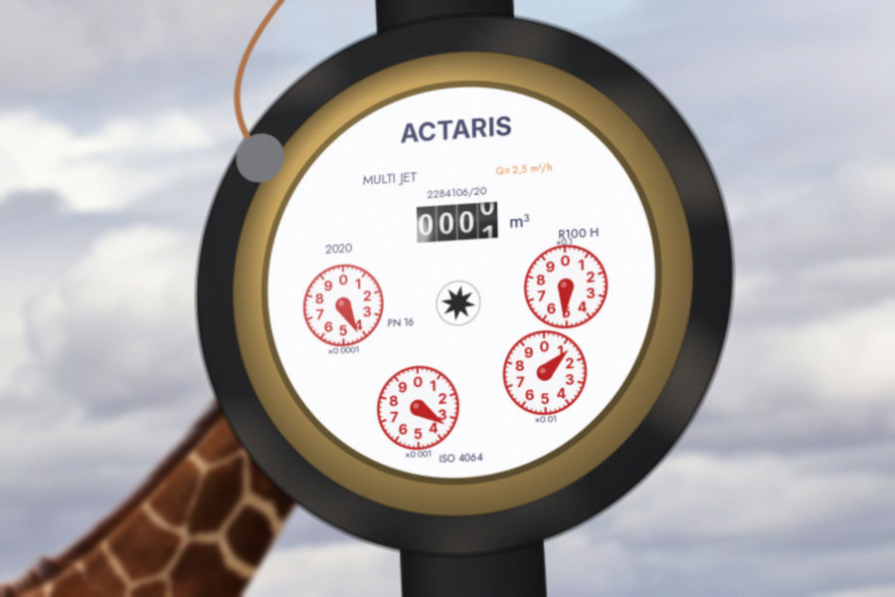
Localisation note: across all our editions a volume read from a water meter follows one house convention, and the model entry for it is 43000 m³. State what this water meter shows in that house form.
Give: 0.5134 m³
